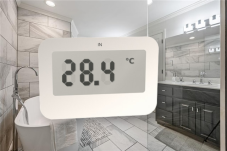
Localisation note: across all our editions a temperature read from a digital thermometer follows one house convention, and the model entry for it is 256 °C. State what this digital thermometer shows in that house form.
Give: 28.4 °C
